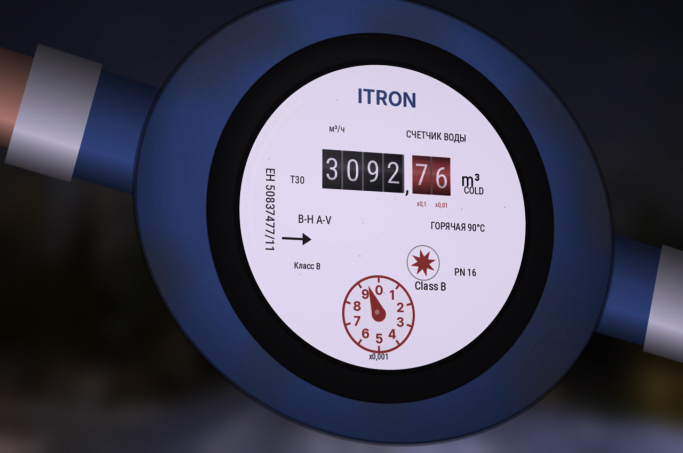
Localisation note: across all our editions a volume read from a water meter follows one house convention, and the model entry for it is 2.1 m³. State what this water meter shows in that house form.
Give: 3092.759 m³
